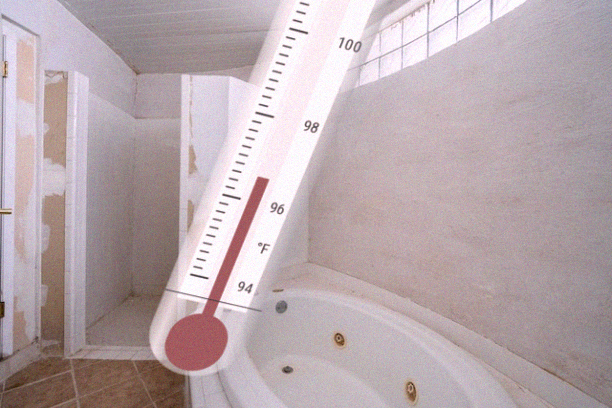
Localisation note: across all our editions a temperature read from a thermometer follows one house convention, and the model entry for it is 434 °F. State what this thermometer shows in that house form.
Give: 96.6 °F
